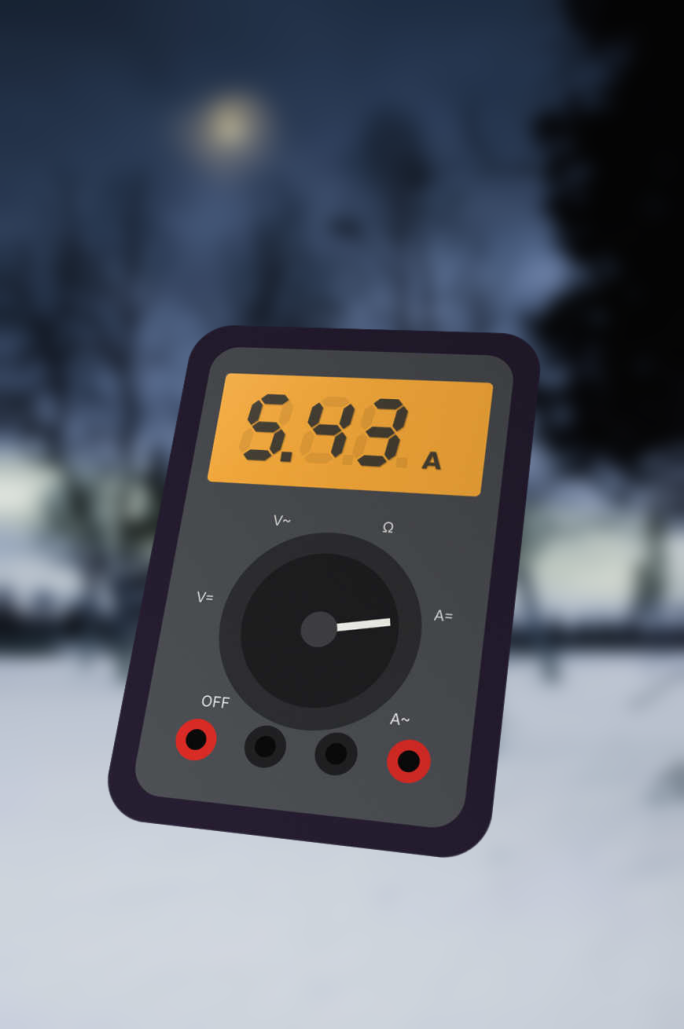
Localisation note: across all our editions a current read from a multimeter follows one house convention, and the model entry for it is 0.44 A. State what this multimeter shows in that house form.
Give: 5.43 A
